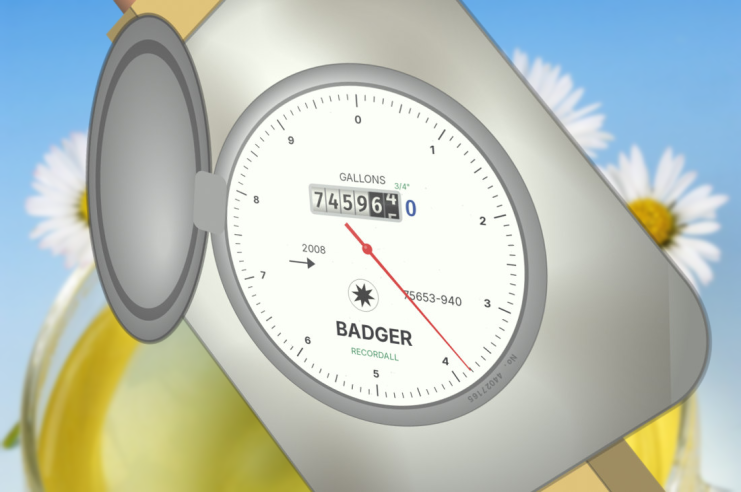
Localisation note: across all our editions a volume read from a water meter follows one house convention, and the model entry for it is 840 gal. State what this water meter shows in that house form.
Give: 7459643.8 gal
